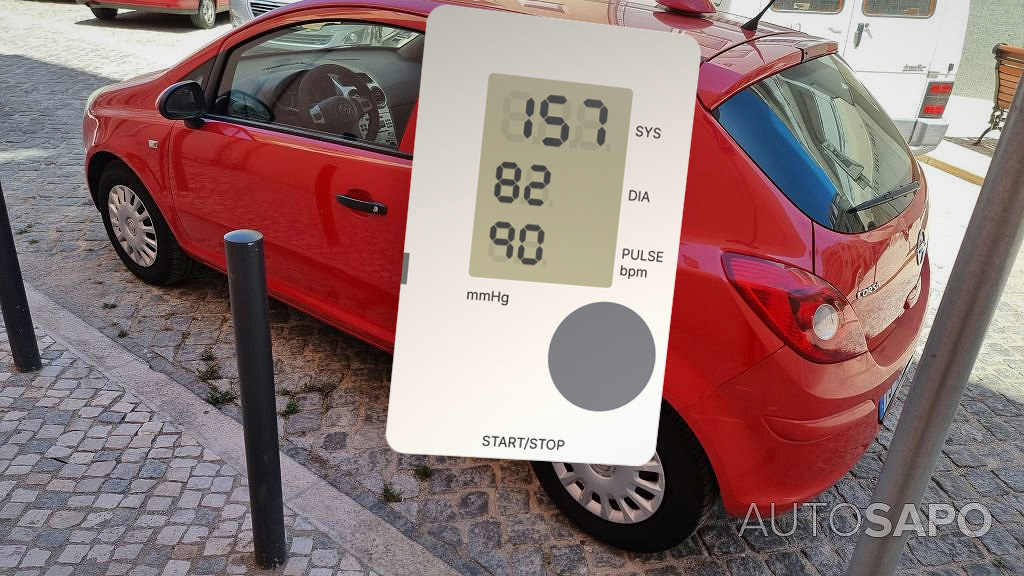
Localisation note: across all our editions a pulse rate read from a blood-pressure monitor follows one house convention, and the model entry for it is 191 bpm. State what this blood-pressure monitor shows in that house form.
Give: 90 bpm
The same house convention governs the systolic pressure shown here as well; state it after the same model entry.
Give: 157 mmHg
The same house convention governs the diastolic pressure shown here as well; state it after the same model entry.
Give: 82 mmHg
